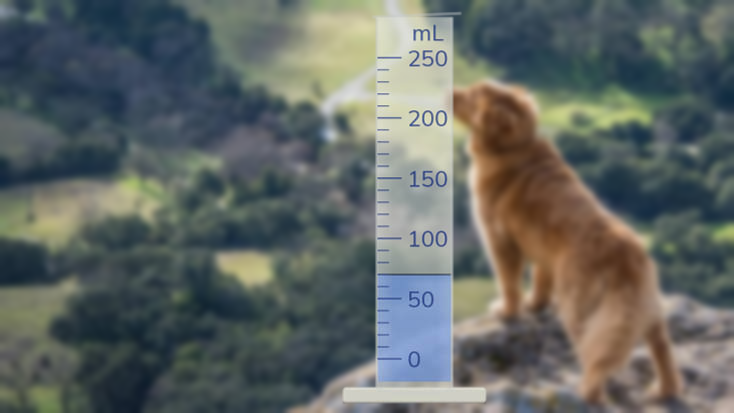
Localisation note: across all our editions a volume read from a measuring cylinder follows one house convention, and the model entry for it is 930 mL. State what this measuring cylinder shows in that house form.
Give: 70 mL
